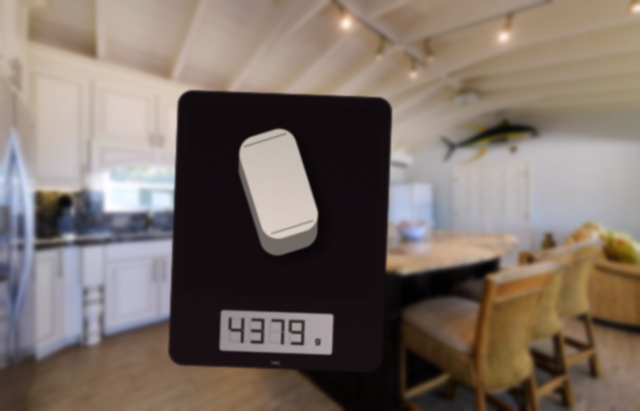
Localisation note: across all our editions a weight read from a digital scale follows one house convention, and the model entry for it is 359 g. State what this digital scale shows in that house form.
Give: 4379 g
